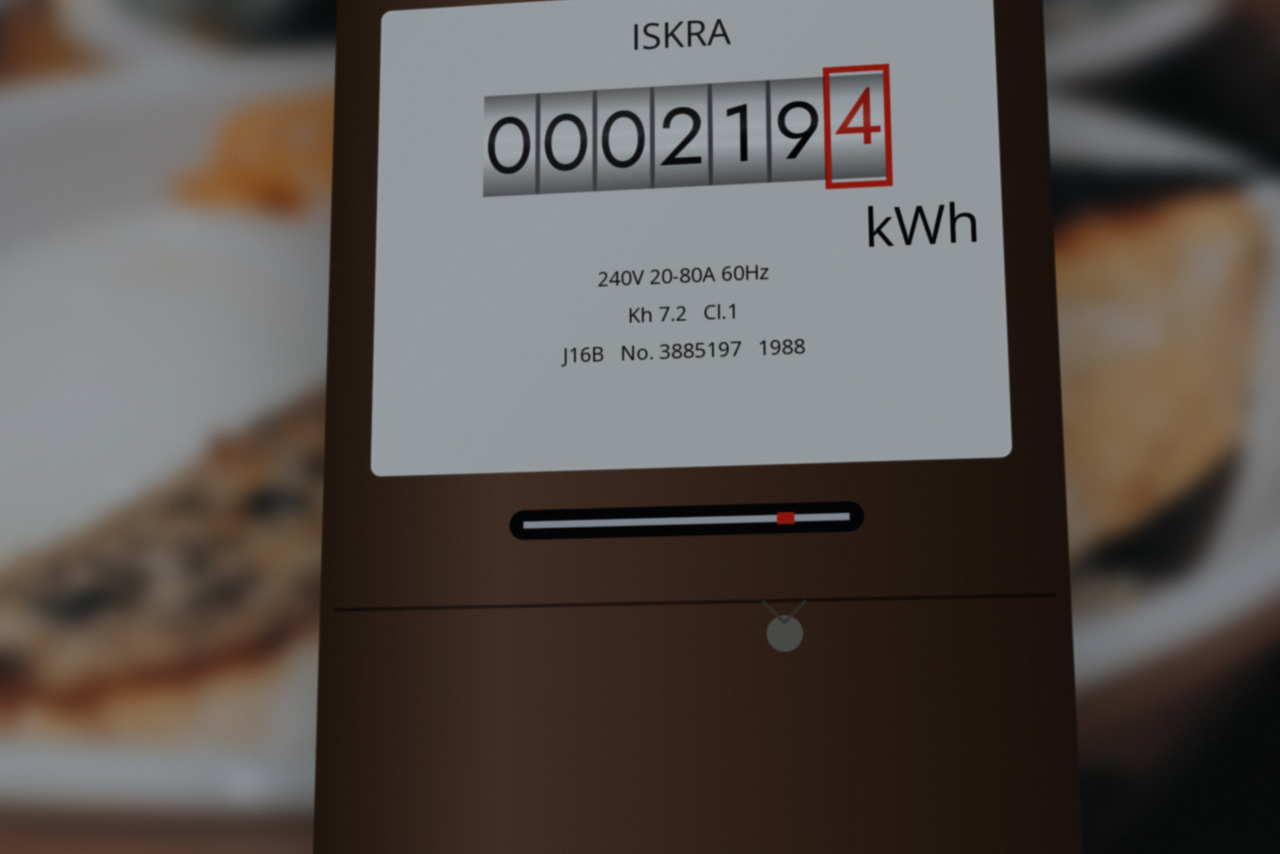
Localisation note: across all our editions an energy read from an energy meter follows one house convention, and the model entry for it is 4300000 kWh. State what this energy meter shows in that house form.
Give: 219.4 kWh
